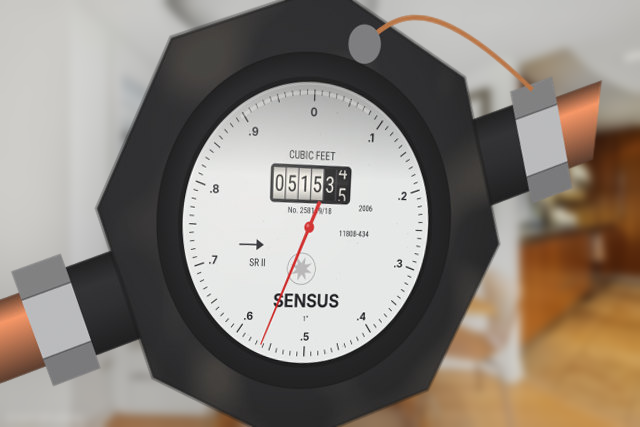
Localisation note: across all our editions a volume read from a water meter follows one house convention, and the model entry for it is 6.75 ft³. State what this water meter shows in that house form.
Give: 51534.56 ft³
